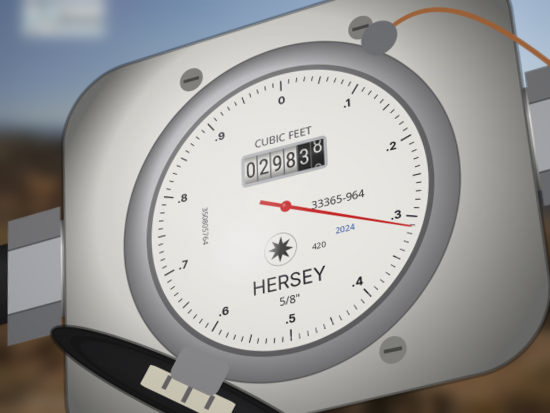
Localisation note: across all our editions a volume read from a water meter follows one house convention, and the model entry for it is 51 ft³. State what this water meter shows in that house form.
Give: 29838.31 ft³
